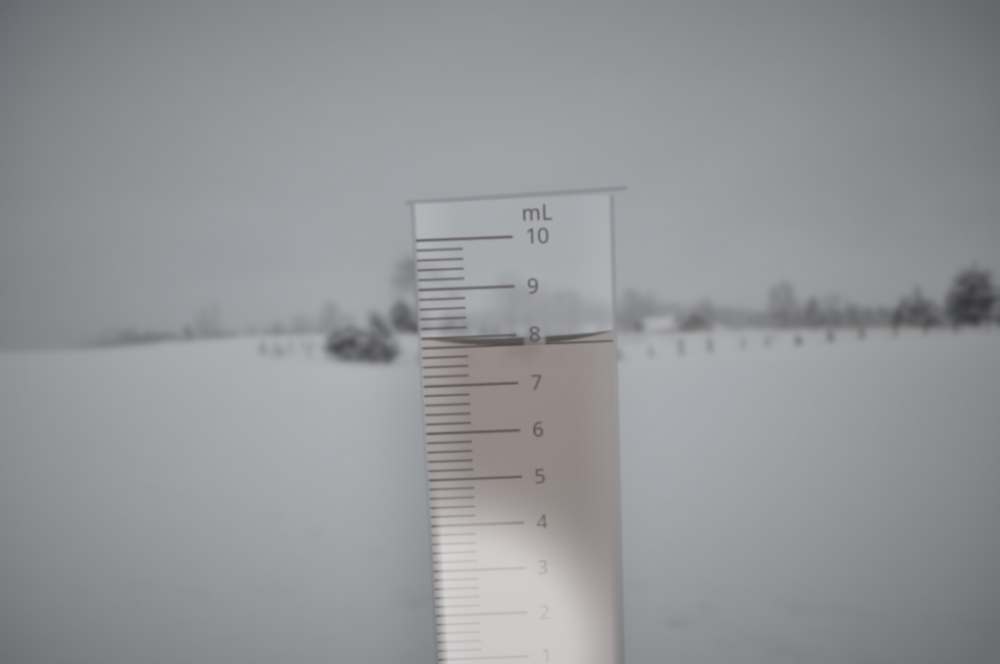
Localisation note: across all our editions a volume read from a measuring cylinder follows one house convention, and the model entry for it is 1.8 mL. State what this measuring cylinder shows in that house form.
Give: 7.8 mL
